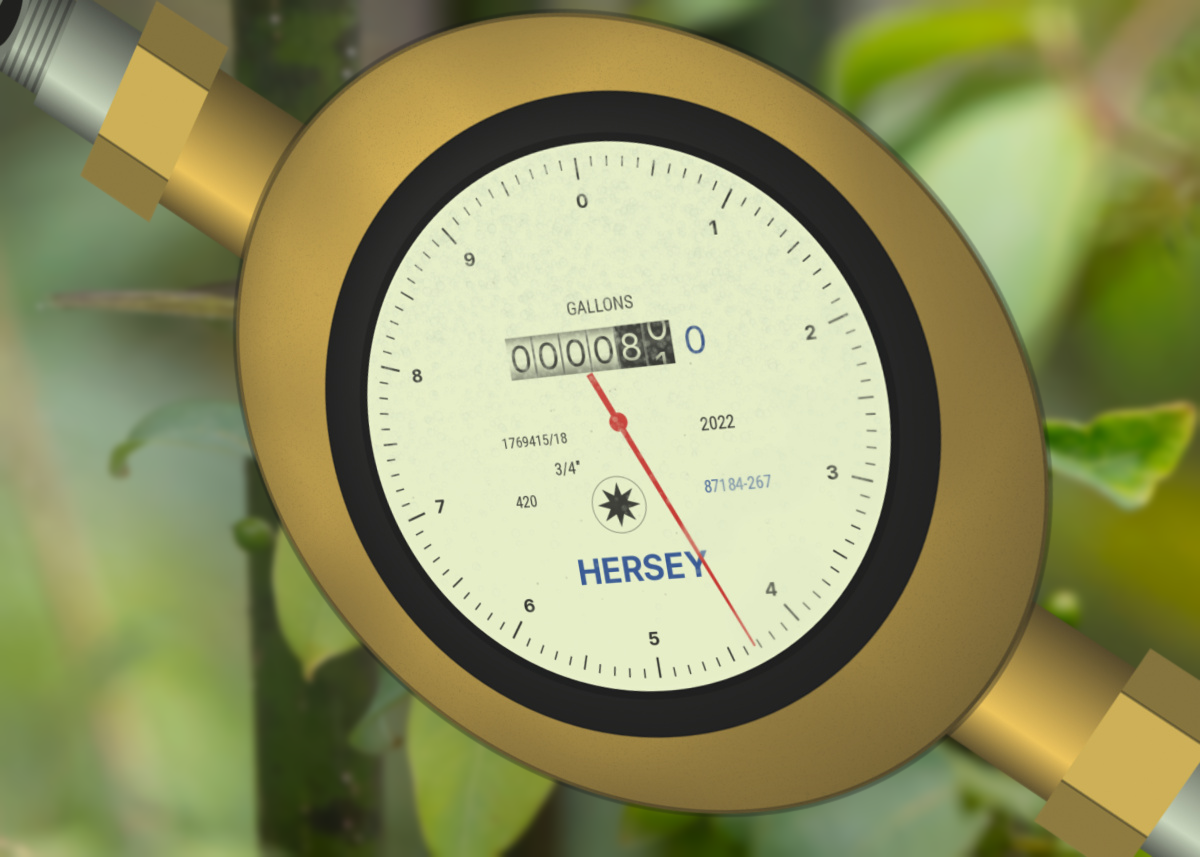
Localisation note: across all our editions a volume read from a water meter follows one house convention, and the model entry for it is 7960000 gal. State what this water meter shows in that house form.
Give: 804.3 gal
